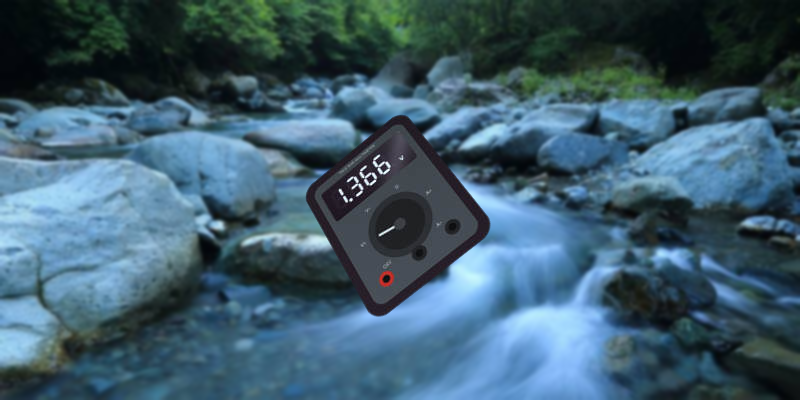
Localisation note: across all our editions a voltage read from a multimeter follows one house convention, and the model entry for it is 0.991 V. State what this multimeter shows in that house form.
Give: 1.366 V
